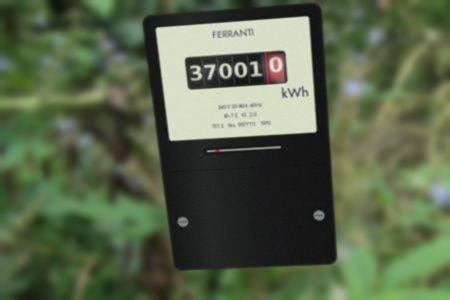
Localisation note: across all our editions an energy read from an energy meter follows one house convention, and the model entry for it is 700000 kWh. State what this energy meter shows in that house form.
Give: 37001.0 kWh
